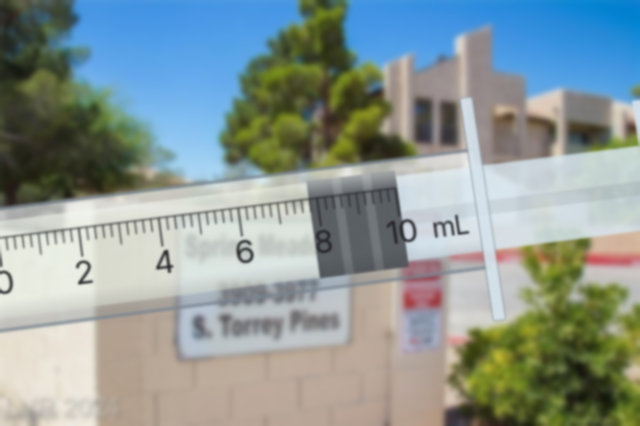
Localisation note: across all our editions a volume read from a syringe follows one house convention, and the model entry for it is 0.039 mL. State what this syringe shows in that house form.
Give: 7.8 mL
